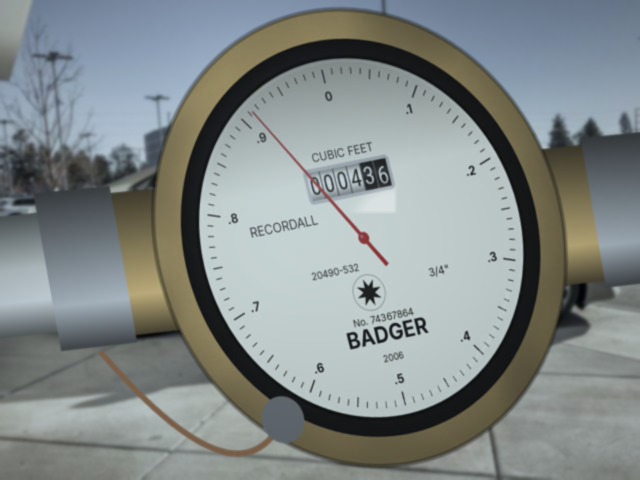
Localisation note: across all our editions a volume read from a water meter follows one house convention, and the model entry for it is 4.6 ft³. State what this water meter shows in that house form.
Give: 435.91 ft³
